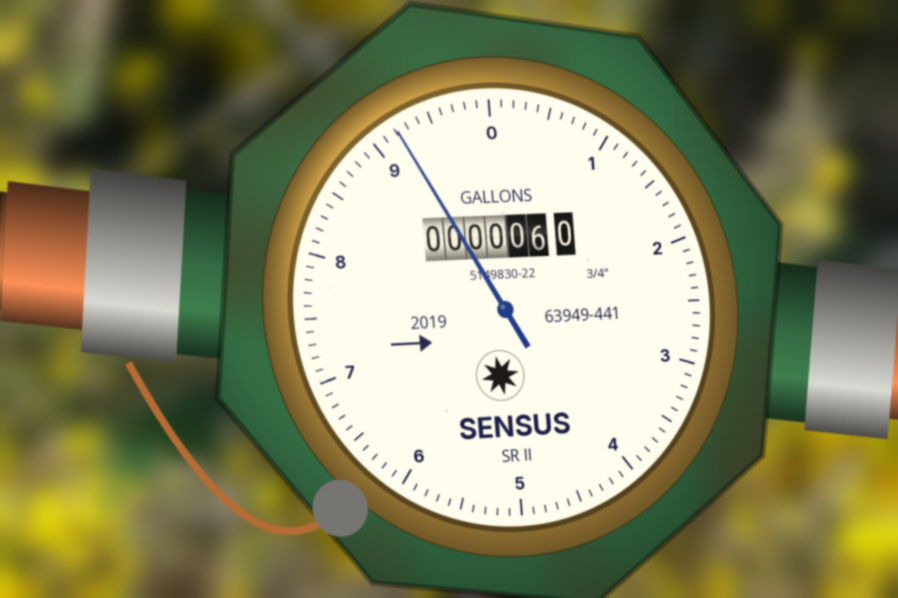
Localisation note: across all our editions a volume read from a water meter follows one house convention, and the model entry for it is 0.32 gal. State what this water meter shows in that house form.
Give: 59.2 gal
